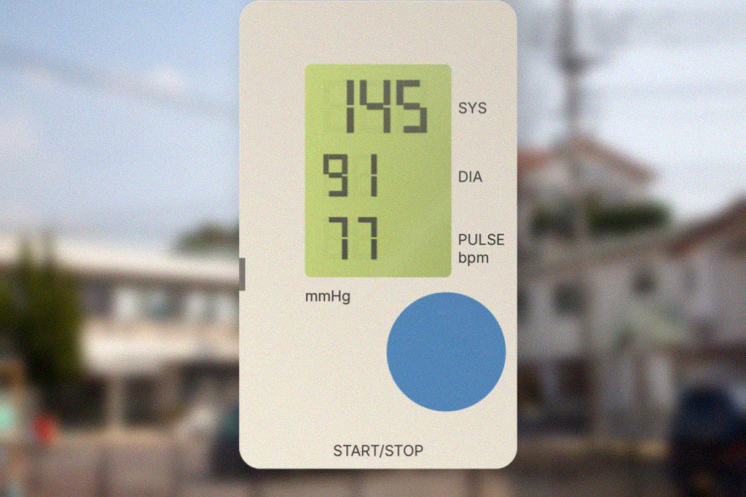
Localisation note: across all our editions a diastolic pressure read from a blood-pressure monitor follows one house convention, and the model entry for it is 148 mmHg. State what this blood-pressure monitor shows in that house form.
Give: 91 mmHg
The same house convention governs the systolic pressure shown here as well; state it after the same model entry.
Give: 145 mmHg
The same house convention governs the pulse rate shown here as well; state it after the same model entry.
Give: 77 bpm
